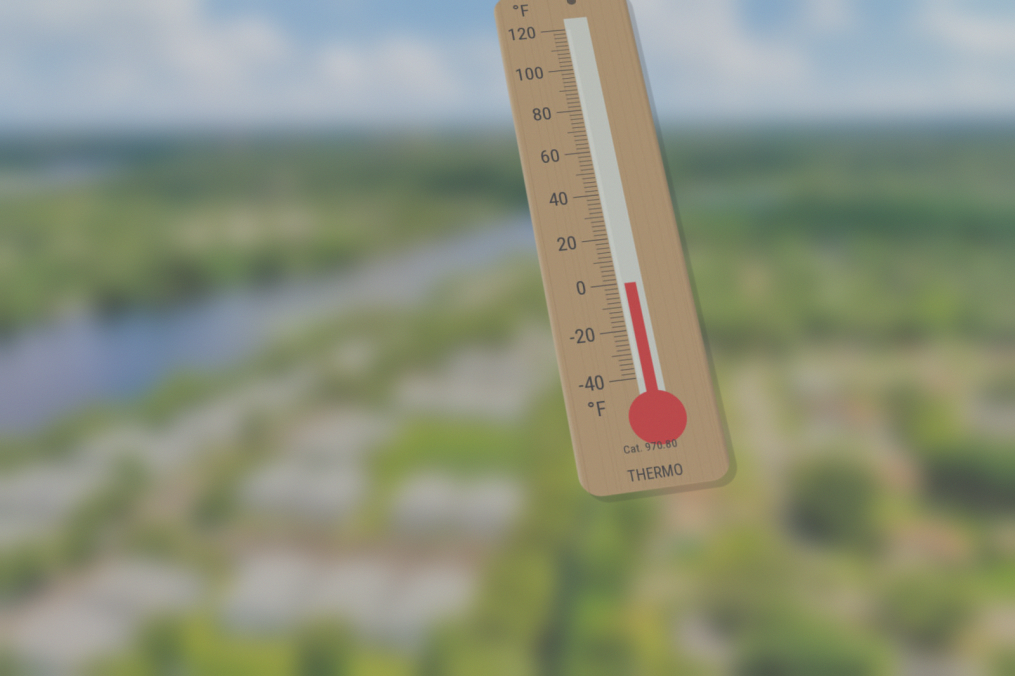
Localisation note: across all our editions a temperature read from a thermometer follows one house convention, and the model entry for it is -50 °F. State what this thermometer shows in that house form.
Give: 0 °F
